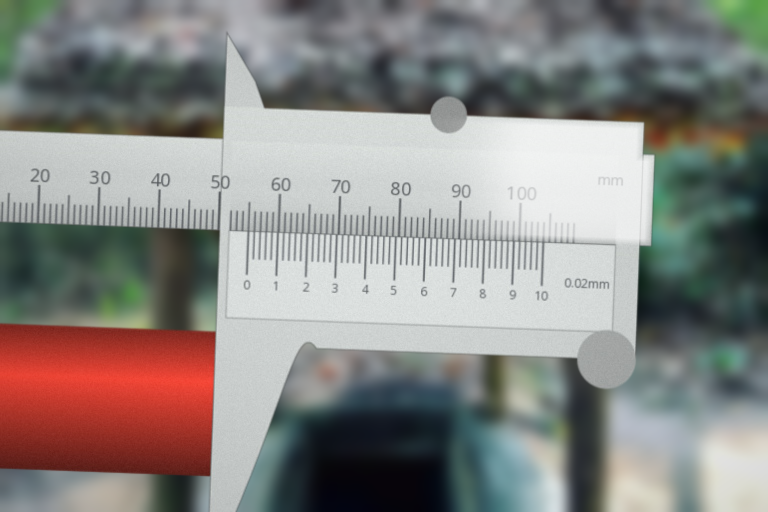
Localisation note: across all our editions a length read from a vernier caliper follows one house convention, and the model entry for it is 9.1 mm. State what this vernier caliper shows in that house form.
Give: 55.0 mm
